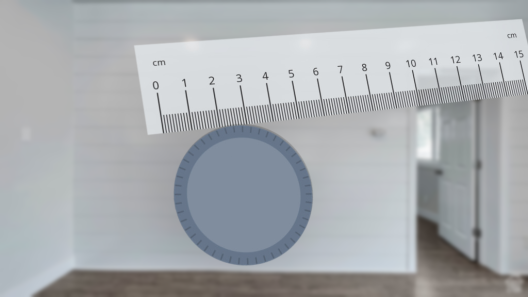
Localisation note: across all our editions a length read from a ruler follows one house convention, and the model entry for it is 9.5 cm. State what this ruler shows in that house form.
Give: 5 cm
